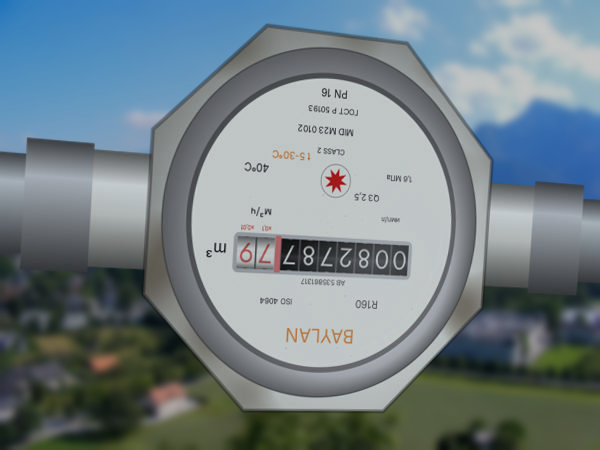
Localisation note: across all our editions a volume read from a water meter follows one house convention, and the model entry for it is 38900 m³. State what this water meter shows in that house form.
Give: 82787.79 m³
